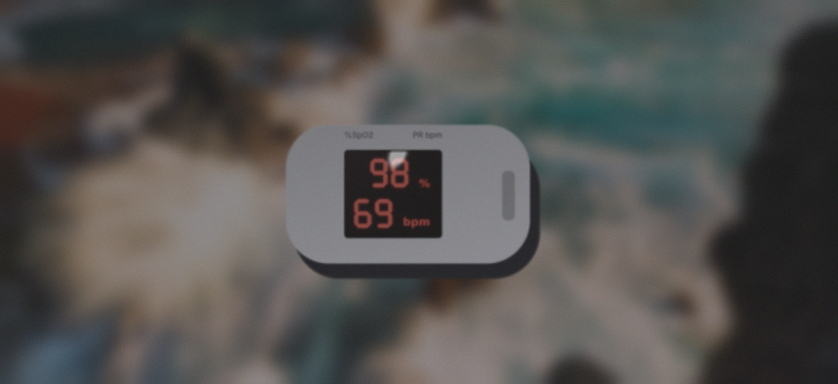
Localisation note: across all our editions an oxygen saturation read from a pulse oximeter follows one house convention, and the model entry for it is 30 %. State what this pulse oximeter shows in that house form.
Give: 98 %
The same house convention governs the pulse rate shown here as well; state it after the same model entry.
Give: 69 bpm
